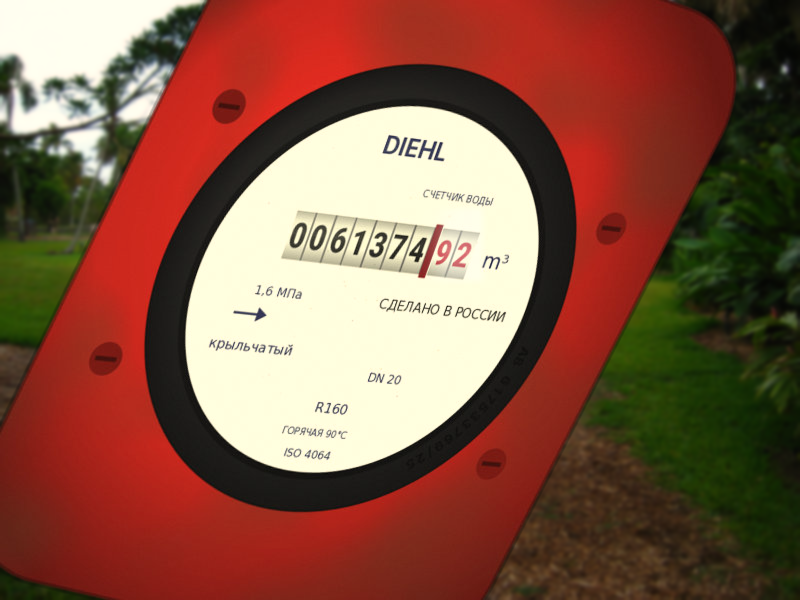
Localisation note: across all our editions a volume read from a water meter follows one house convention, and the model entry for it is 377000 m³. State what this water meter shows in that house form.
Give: 61374.92 m³
